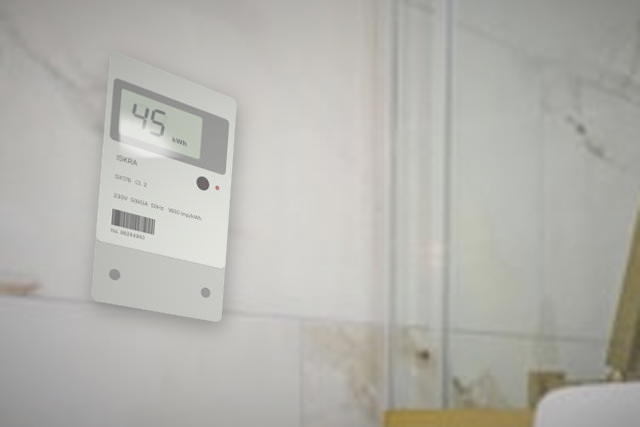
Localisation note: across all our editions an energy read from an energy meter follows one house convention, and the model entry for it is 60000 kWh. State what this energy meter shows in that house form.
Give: 45 kWh
